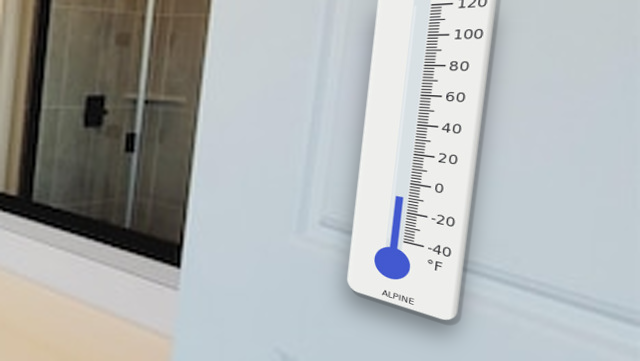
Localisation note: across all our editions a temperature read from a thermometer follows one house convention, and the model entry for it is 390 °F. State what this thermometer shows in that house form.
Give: -10 °F
